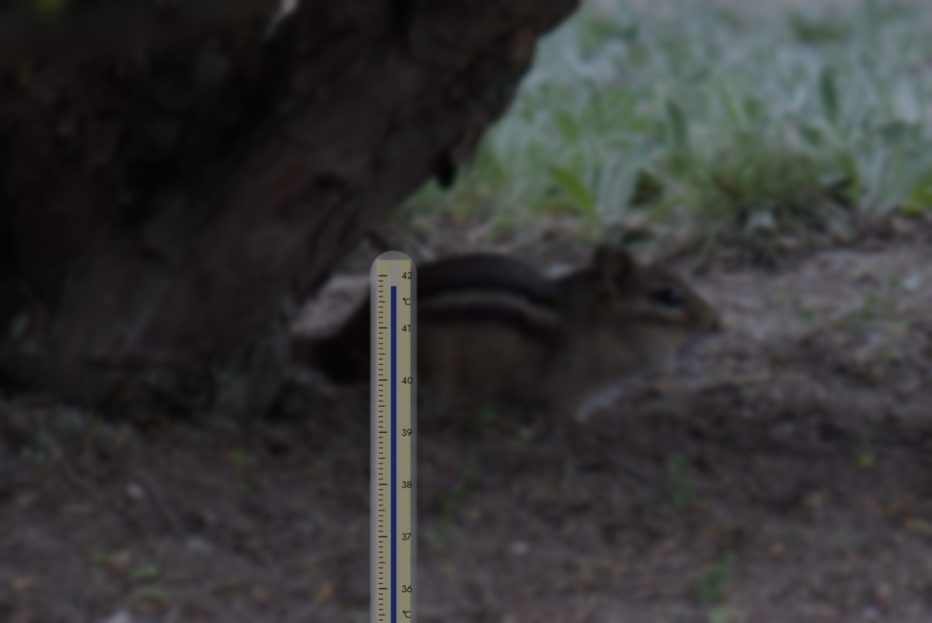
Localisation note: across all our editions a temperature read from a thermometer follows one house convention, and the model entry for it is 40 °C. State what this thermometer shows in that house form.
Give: 41.8 °C
